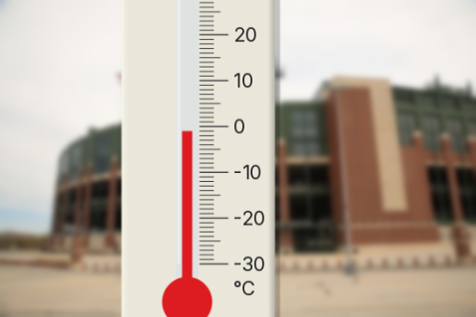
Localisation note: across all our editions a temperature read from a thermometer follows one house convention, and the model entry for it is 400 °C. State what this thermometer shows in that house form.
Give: -1 °C
